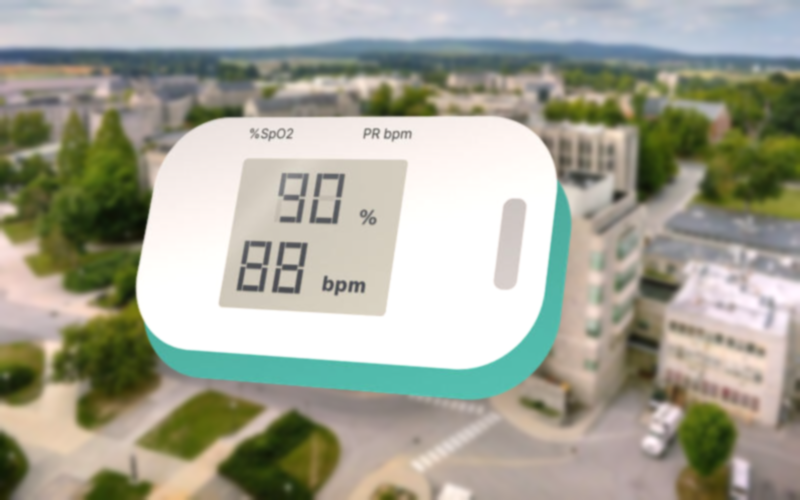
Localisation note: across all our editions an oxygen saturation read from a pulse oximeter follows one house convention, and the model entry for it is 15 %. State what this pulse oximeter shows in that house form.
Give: 90 %
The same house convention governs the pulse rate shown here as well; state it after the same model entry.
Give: 88 bpm
